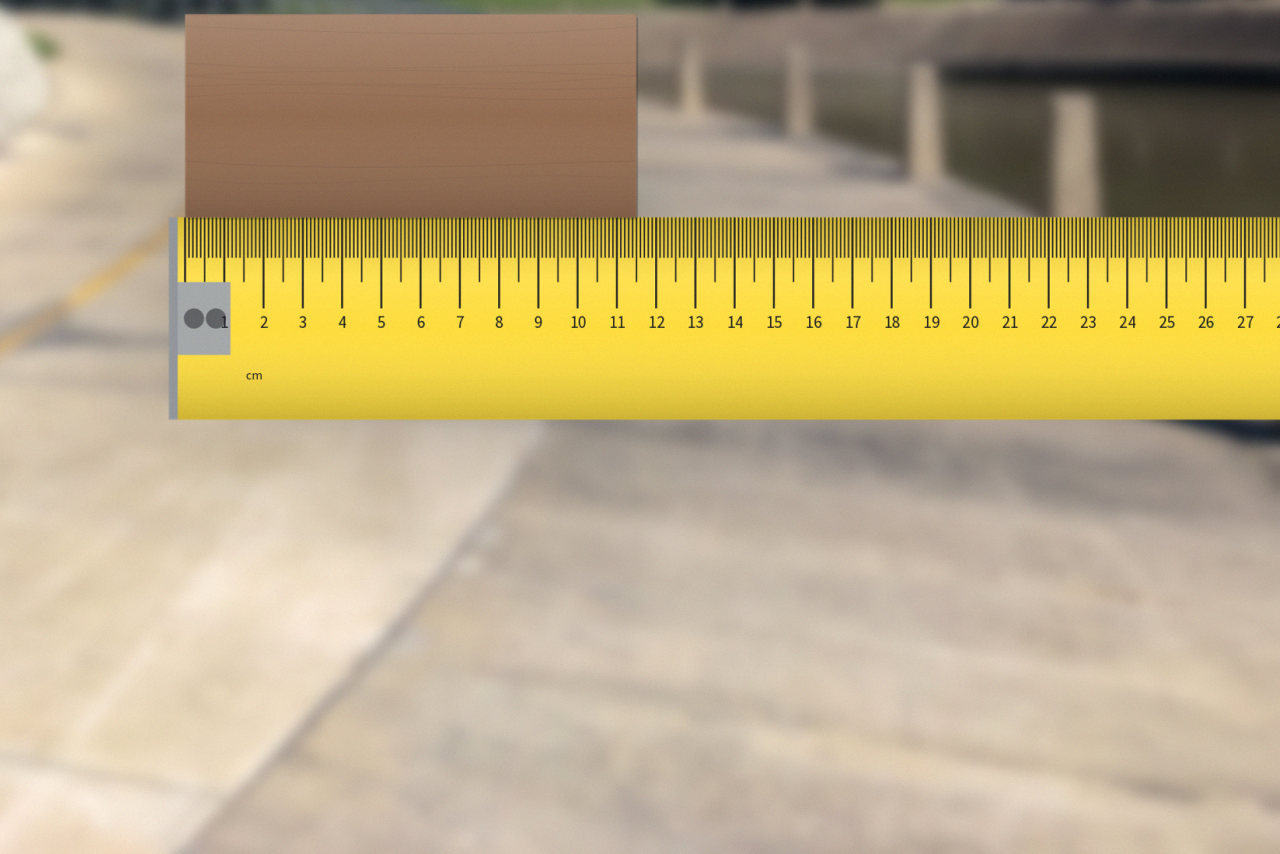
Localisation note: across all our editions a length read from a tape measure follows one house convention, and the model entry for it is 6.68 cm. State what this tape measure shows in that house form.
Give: 11.5 cm
